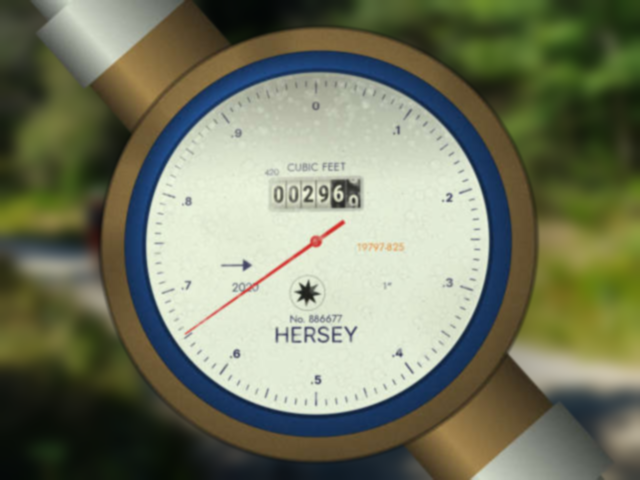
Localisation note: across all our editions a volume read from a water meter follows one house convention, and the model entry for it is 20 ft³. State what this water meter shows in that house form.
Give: 2968.65 ft³
